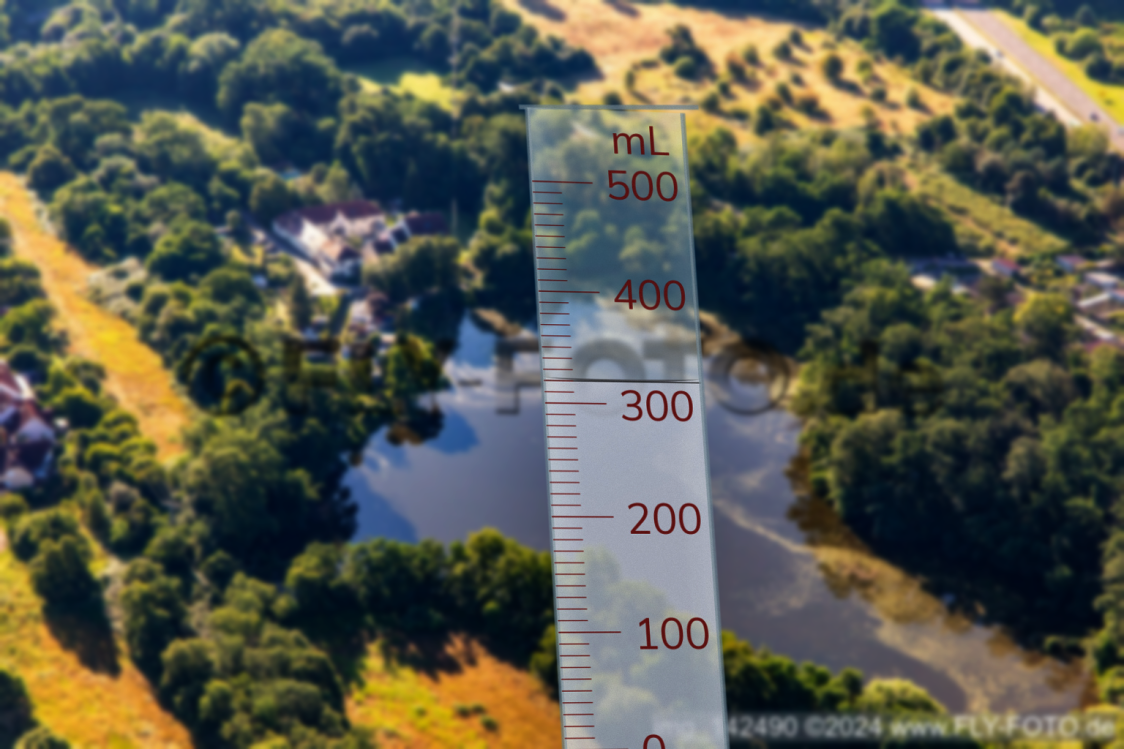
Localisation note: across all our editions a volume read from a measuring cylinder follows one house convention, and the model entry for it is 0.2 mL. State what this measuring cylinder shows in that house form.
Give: 320 mL
